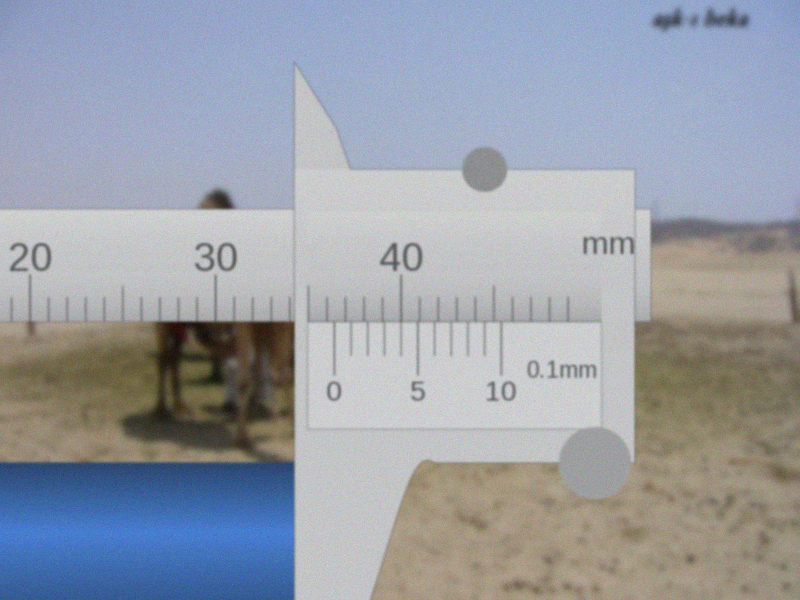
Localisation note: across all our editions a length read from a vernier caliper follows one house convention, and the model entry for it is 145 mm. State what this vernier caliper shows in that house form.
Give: 36.4 mm
